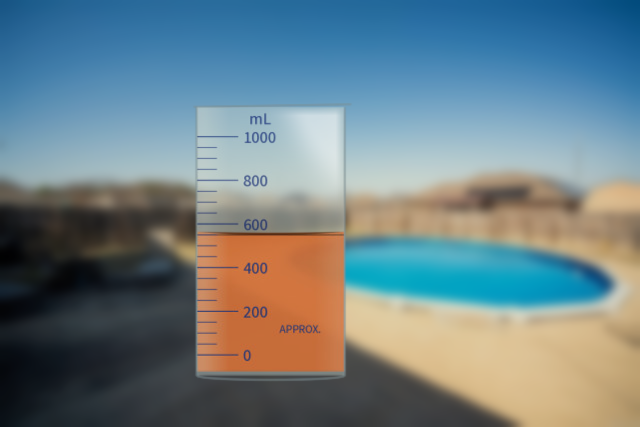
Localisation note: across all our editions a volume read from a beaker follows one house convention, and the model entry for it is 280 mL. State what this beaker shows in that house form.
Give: 550 mL
